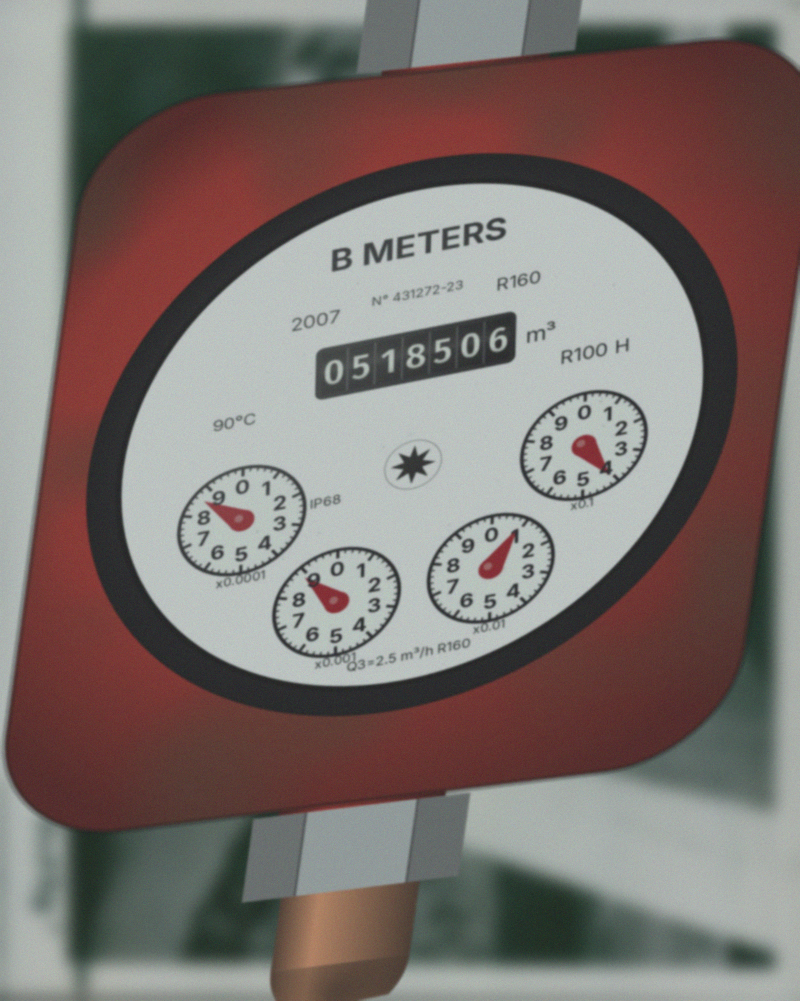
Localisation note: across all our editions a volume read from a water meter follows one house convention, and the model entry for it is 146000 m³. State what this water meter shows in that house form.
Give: 518506.4088 m³
